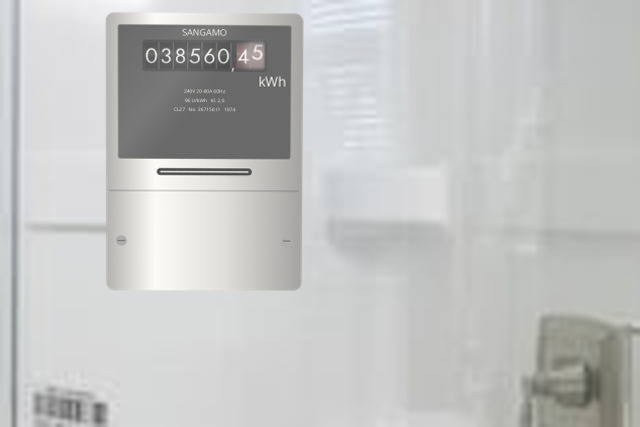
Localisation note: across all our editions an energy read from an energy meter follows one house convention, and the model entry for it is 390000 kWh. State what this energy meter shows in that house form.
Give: 38560.45 kWh
